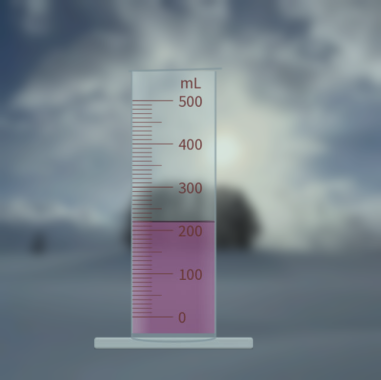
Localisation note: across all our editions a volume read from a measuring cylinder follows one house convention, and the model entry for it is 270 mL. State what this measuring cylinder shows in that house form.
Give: 220 mL
